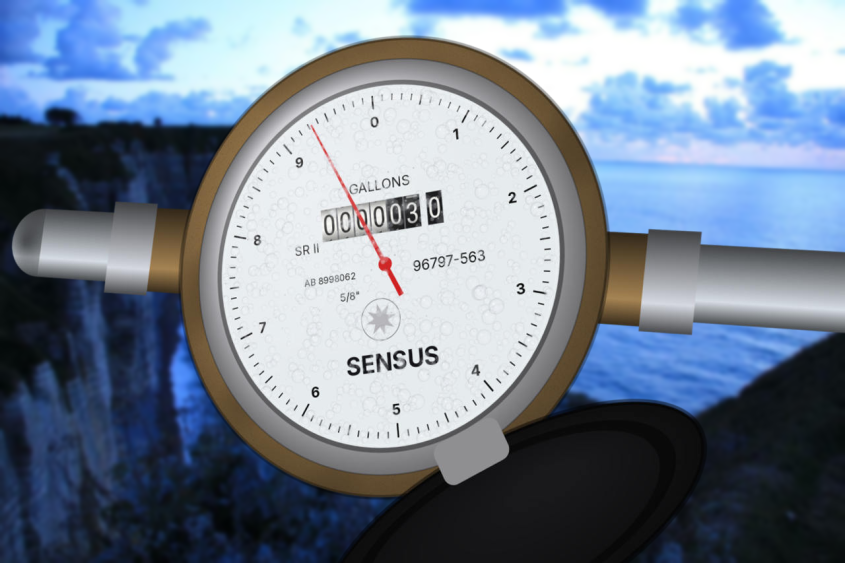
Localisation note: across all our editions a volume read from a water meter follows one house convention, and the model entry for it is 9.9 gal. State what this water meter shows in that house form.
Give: 29.3 gal
